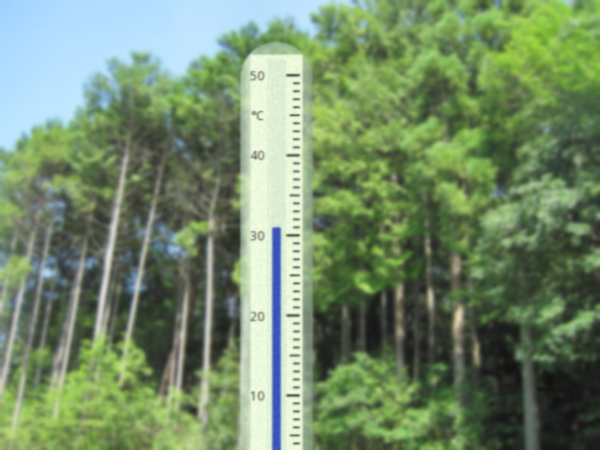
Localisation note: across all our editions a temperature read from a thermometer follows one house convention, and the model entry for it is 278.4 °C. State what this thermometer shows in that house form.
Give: 31 °C
